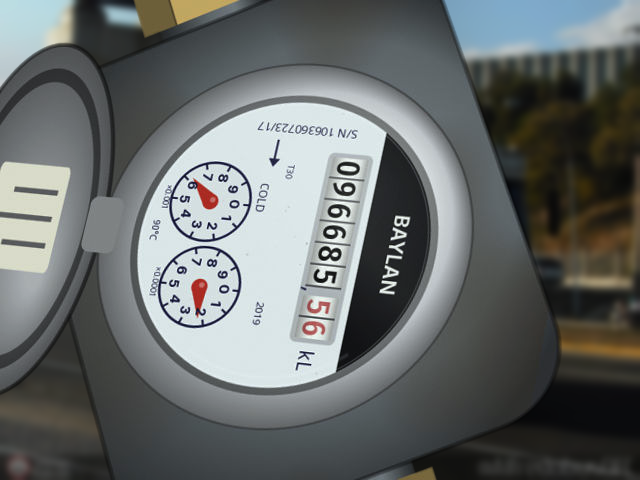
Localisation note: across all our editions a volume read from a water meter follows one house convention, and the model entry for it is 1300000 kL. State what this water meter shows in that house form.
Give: 96685.5662 kL
